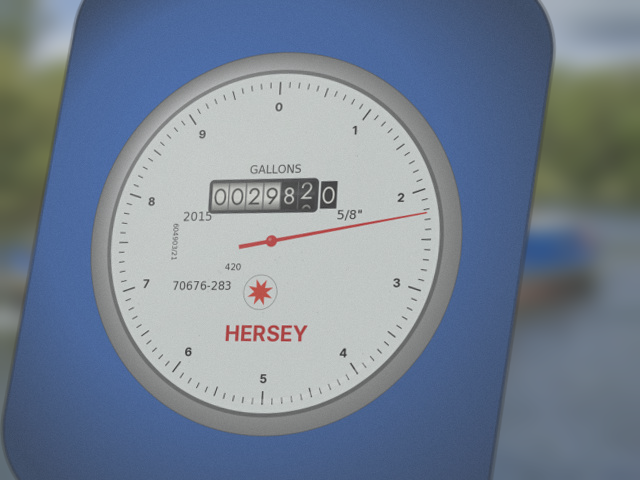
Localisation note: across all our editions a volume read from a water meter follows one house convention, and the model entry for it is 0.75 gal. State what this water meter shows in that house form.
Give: 29822.2 gal
